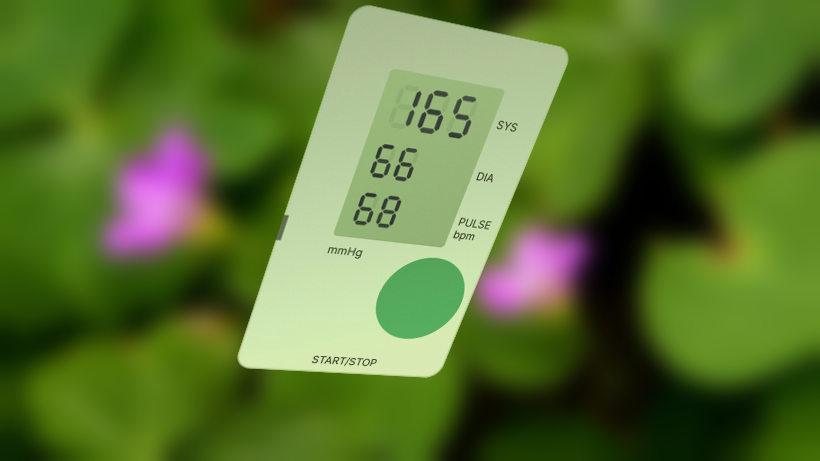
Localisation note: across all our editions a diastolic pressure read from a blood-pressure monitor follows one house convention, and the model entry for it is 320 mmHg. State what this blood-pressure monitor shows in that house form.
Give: 66 mmHg
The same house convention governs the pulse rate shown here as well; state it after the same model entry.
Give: 68 bpm
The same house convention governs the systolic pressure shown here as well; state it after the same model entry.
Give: 165 mmHg
